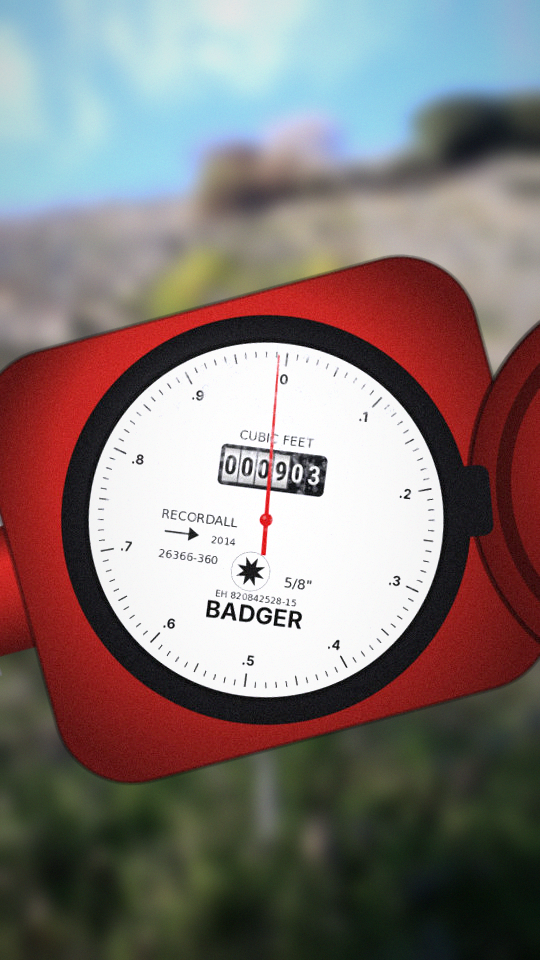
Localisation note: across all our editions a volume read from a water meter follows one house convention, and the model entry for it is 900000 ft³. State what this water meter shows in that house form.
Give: 902.99 ft³
